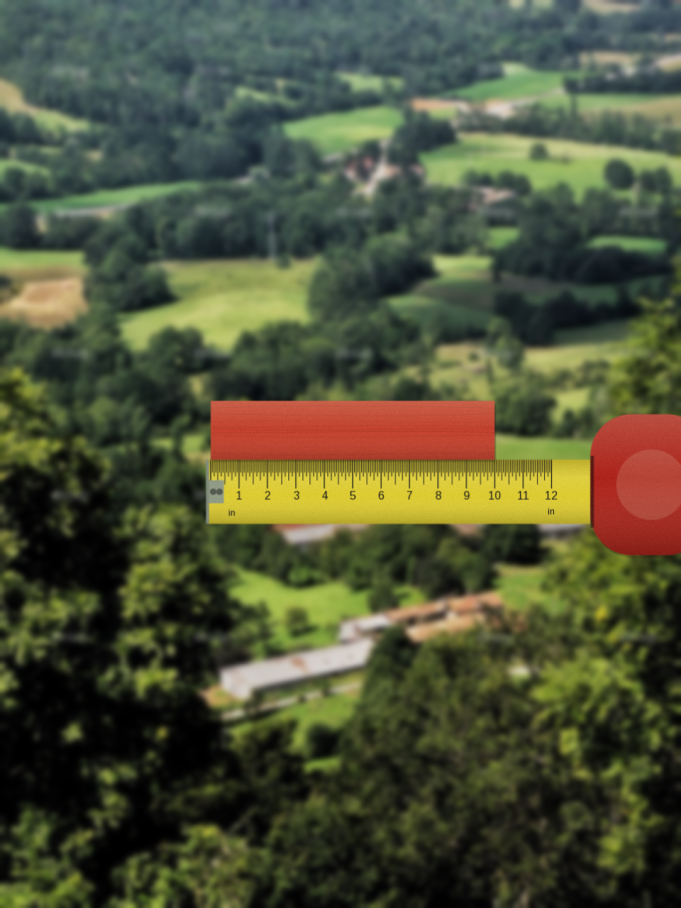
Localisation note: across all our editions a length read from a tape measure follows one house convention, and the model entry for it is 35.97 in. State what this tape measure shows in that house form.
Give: 10 in
